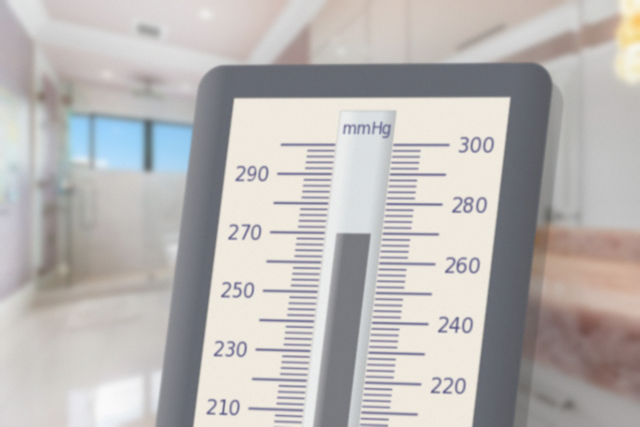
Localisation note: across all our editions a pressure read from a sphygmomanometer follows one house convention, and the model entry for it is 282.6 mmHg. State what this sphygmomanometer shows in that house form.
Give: 270 mmHg
